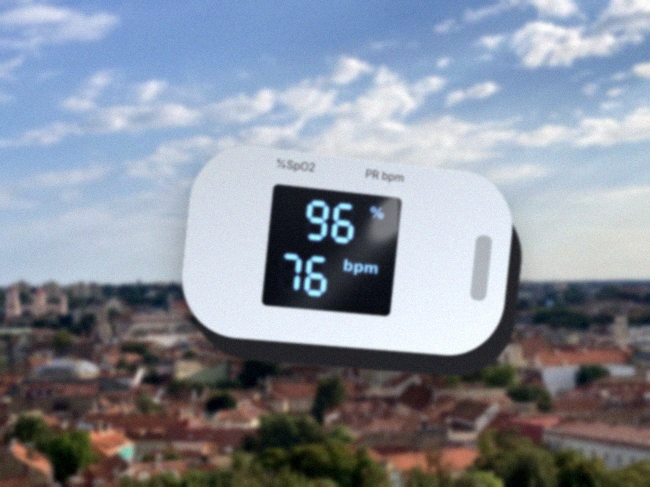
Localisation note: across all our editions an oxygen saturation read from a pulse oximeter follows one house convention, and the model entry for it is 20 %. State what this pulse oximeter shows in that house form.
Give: 96 %
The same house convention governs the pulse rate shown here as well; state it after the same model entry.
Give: 76 bpm
